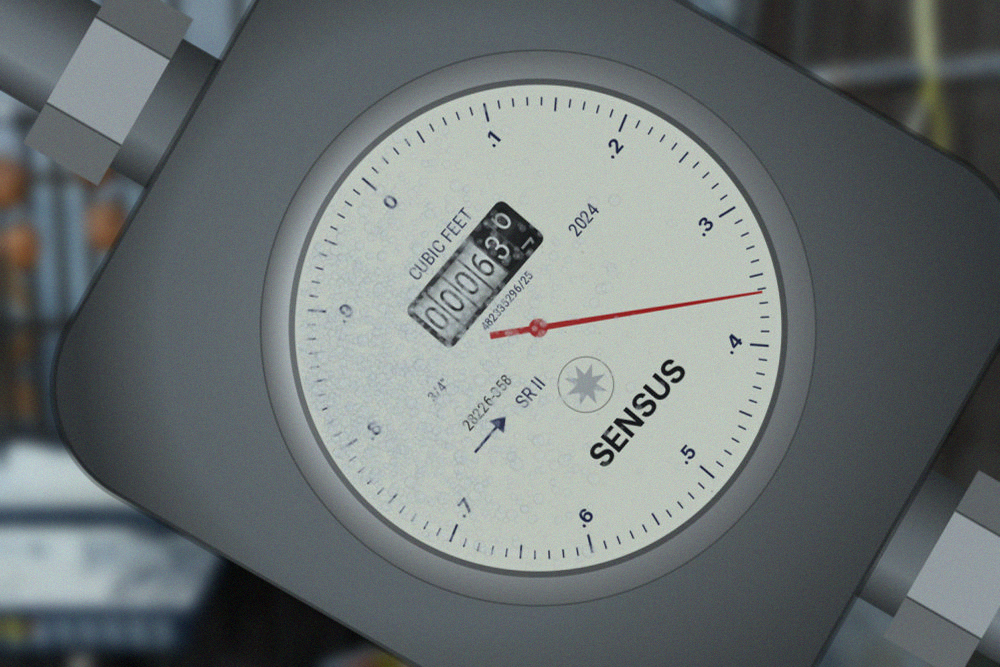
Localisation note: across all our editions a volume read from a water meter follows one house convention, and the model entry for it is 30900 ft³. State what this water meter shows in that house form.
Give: 636.36 ft³
